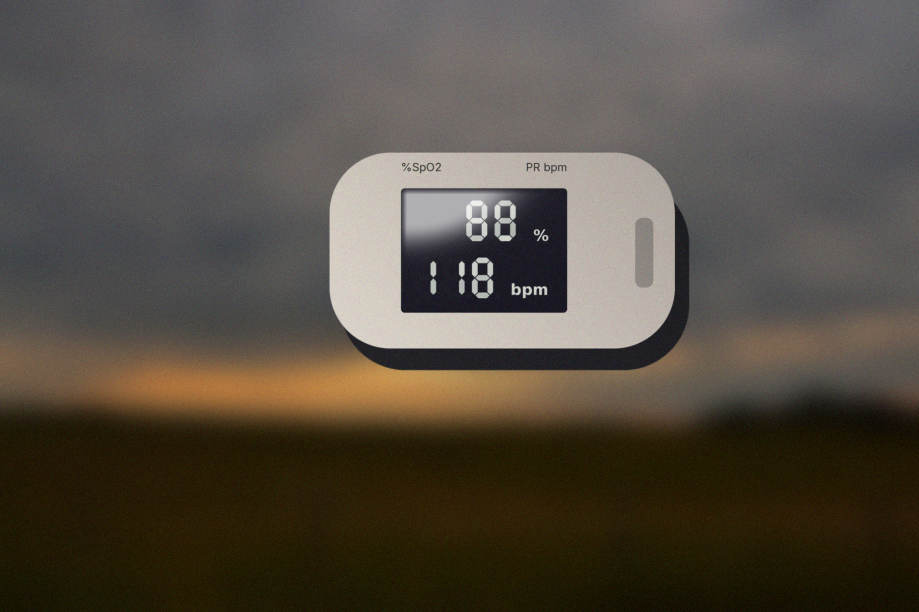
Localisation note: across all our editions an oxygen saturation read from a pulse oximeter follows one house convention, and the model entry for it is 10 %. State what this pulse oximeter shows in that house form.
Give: 88 %
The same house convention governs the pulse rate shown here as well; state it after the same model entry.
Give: 118 bpm
